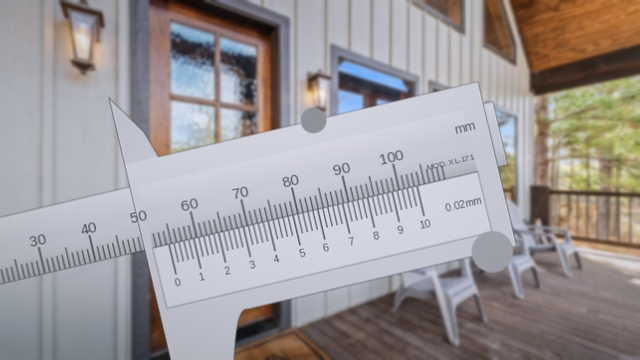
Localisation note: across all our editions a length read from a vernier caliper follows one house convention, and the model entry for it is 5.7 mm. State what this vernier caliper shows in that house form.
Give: 54.5 mm
